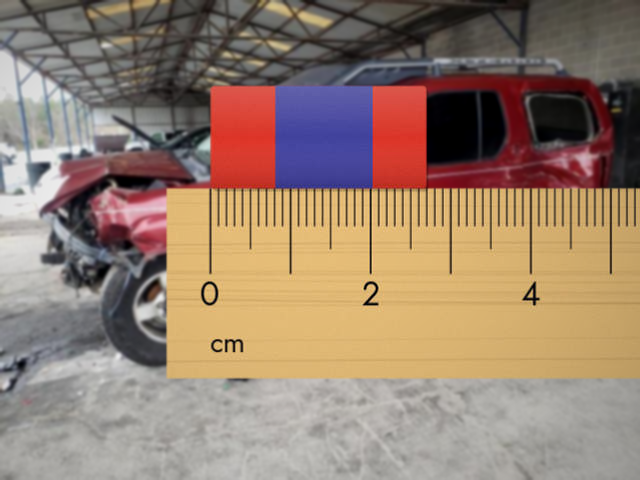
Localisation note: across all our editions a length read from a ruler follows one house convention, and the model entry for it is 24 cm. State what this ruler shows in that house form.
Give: 2.7 cm
